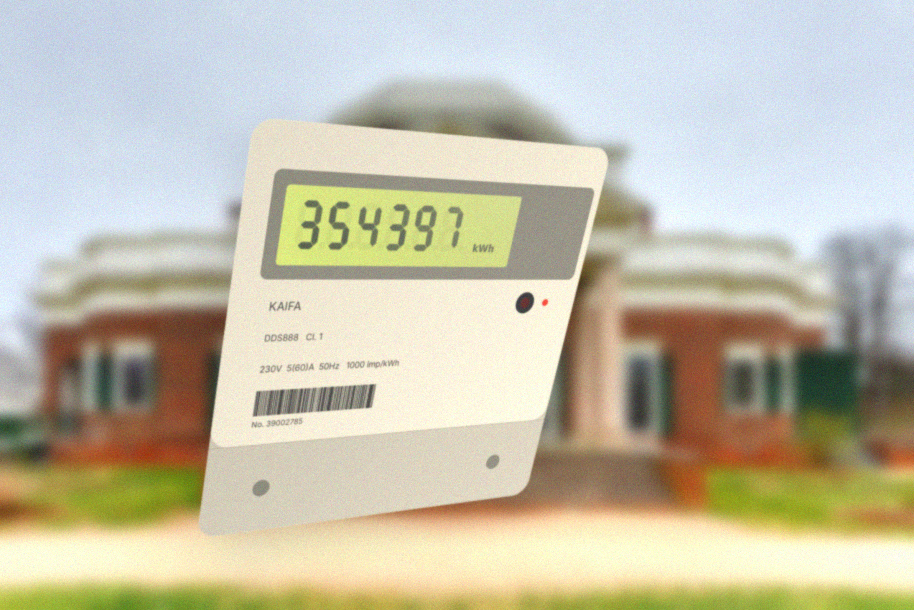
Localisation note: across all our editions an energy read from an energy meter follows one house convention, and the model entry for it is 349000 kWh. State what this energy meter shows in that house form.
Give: 354397 kWh
